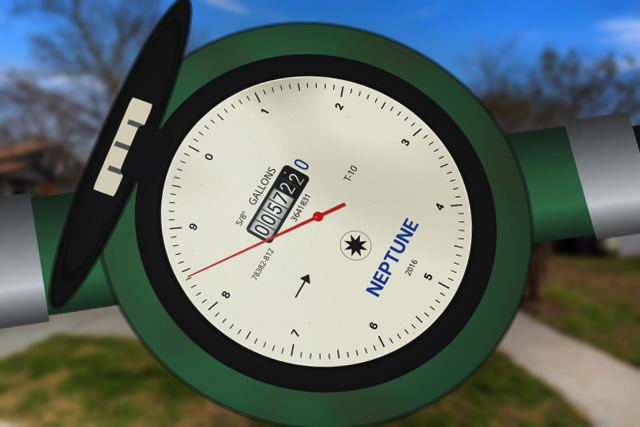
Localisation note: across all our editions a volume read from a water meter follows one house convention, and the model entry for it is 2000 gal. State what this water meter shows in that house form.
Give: 57218.4 gal
